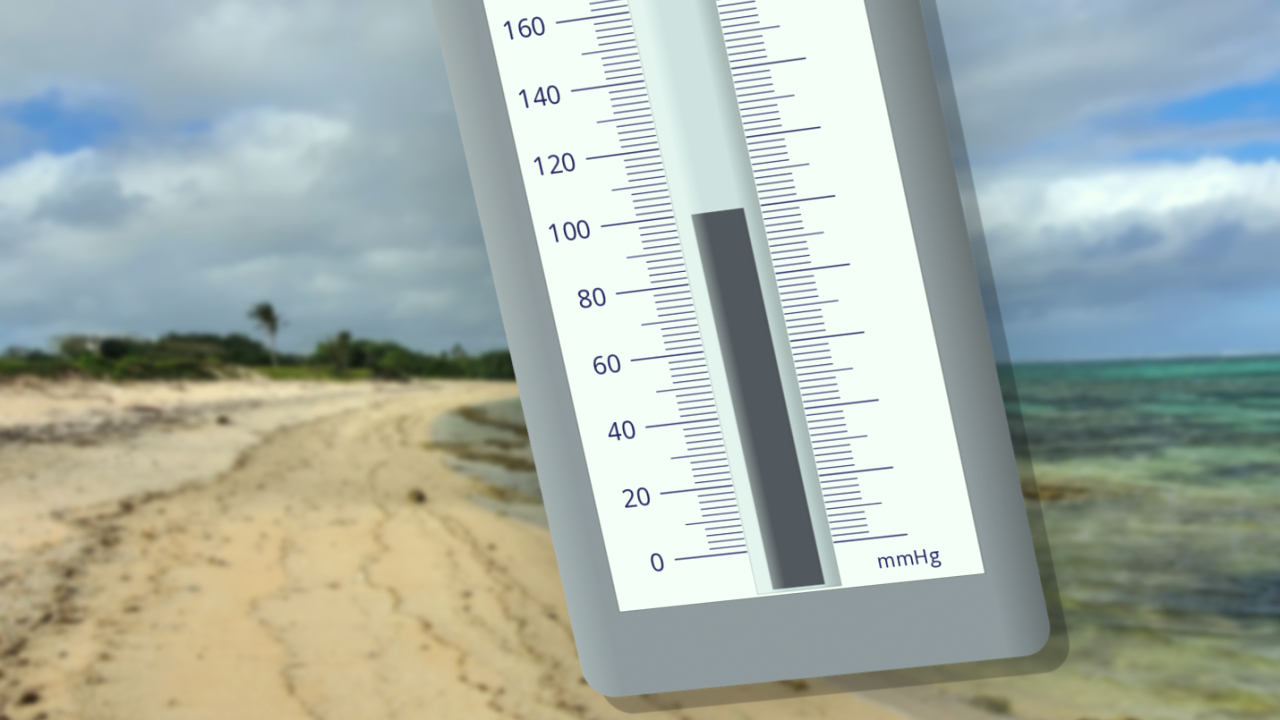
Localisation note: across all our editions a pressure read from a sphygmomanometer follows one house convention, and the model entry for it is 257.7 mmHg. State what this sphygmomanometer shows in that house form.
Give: 100 mmHg
